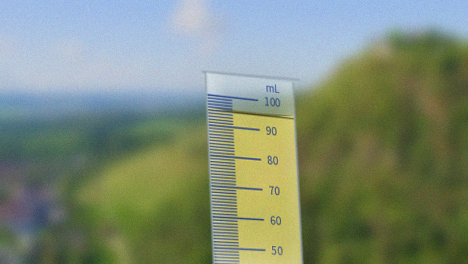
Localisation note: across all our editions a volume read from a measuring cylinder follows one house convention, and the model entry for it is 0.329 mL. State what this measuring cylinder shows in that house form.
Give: 95 mL
